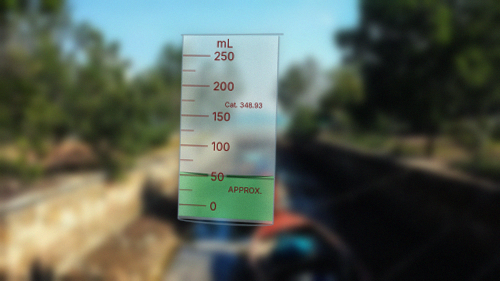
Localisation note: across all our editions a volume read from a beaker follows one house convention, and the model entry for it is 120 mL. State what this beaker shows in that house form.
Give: 50 mL
